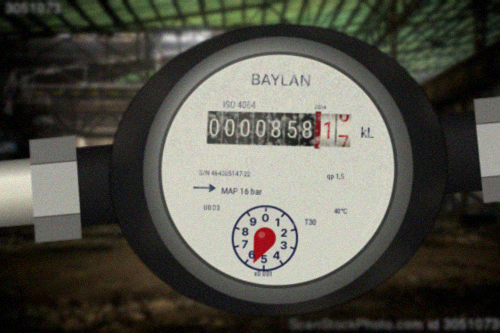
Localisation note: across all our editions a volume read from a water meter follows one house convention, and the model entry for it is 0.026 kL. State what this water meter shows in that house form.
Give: 858.165 kL
